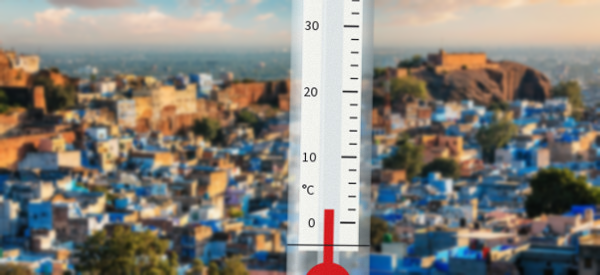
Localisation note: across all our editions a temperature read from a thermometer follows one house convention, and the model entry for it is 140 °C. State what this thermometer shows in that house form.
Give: 2 °C
